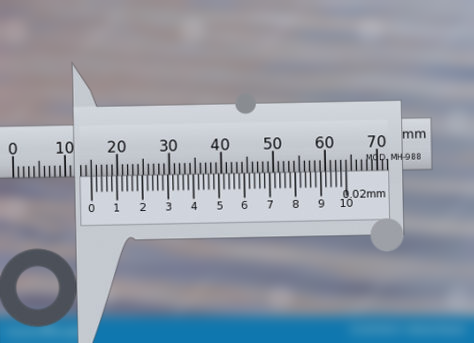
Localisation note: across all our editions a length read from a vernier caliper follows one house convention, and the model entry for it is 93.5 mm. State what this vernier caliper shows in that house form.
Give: 15.0 mm
